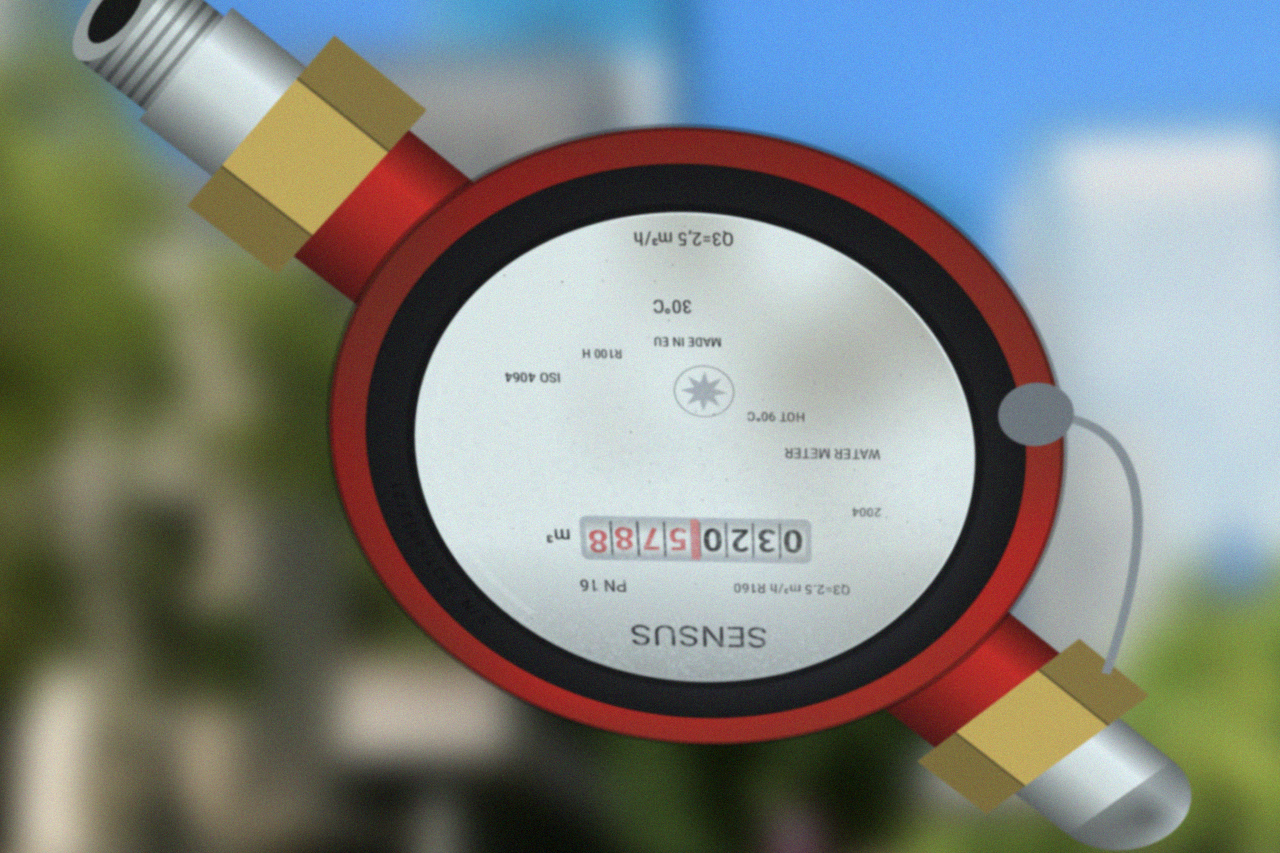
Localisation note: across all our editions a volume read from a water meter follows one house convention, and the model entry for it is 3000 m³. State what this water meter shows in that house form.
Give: 320.5788 m³
